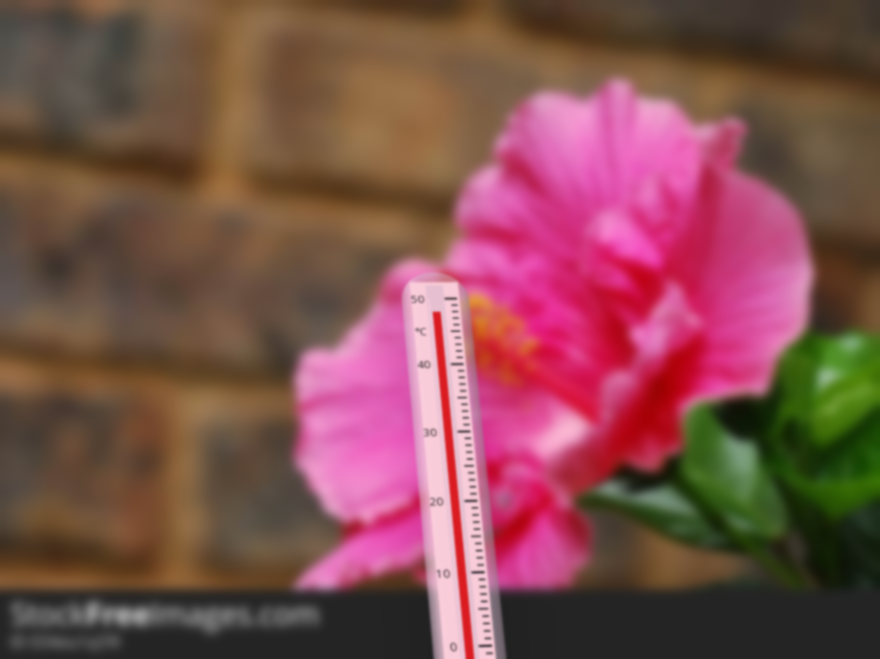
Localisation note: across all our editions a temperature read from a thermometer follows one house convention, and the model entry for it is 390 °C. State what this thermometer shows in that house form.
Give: 48 °C
